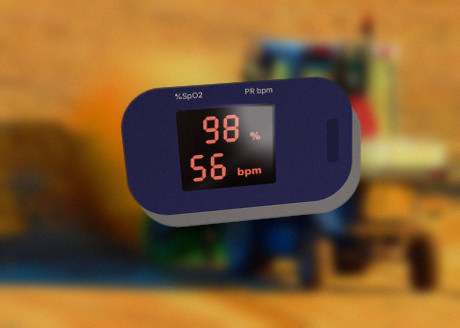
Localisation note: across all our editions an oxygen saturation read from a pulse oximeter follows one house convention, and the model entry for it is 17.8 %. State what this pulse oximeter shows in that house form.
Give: 98 %
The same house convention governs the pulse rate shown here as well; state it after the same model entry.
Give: 56 bpm
